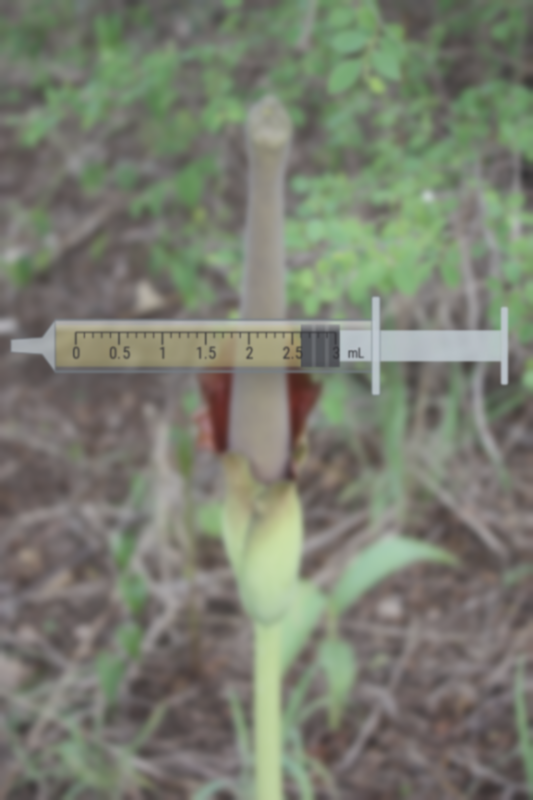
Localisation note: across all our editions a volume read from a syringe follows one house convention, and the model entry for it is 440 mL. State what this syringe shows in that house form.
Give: 2.6 mL
